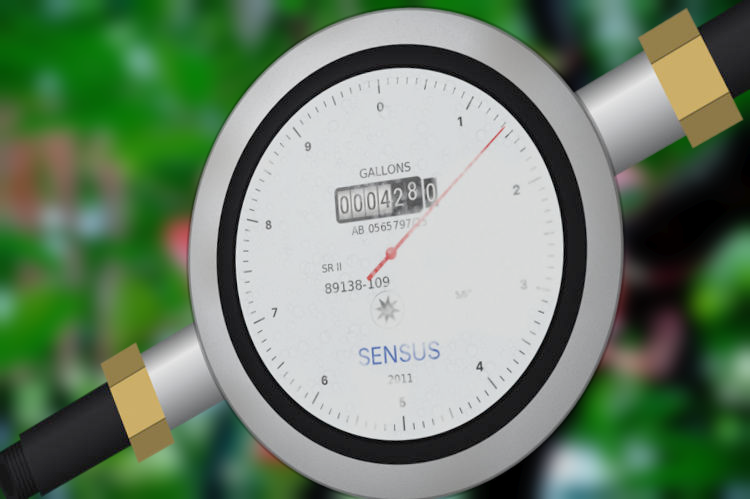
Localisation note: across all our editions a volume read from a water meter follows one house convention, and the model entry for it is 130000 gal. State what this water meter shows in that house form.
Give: 4281.4 gal
